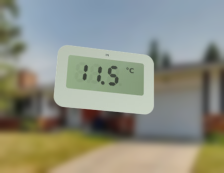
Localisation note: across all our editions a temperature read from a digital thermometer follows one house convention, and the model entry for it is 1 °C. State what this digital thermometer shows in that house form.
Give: 11.5 °C
